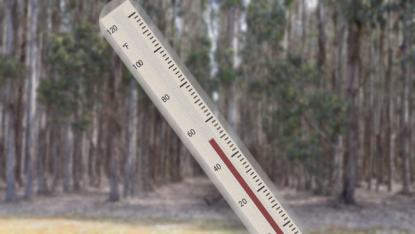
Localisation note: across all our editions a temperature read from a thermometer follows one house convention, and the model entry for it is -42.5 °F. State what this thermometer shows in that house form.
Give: 52 °F
